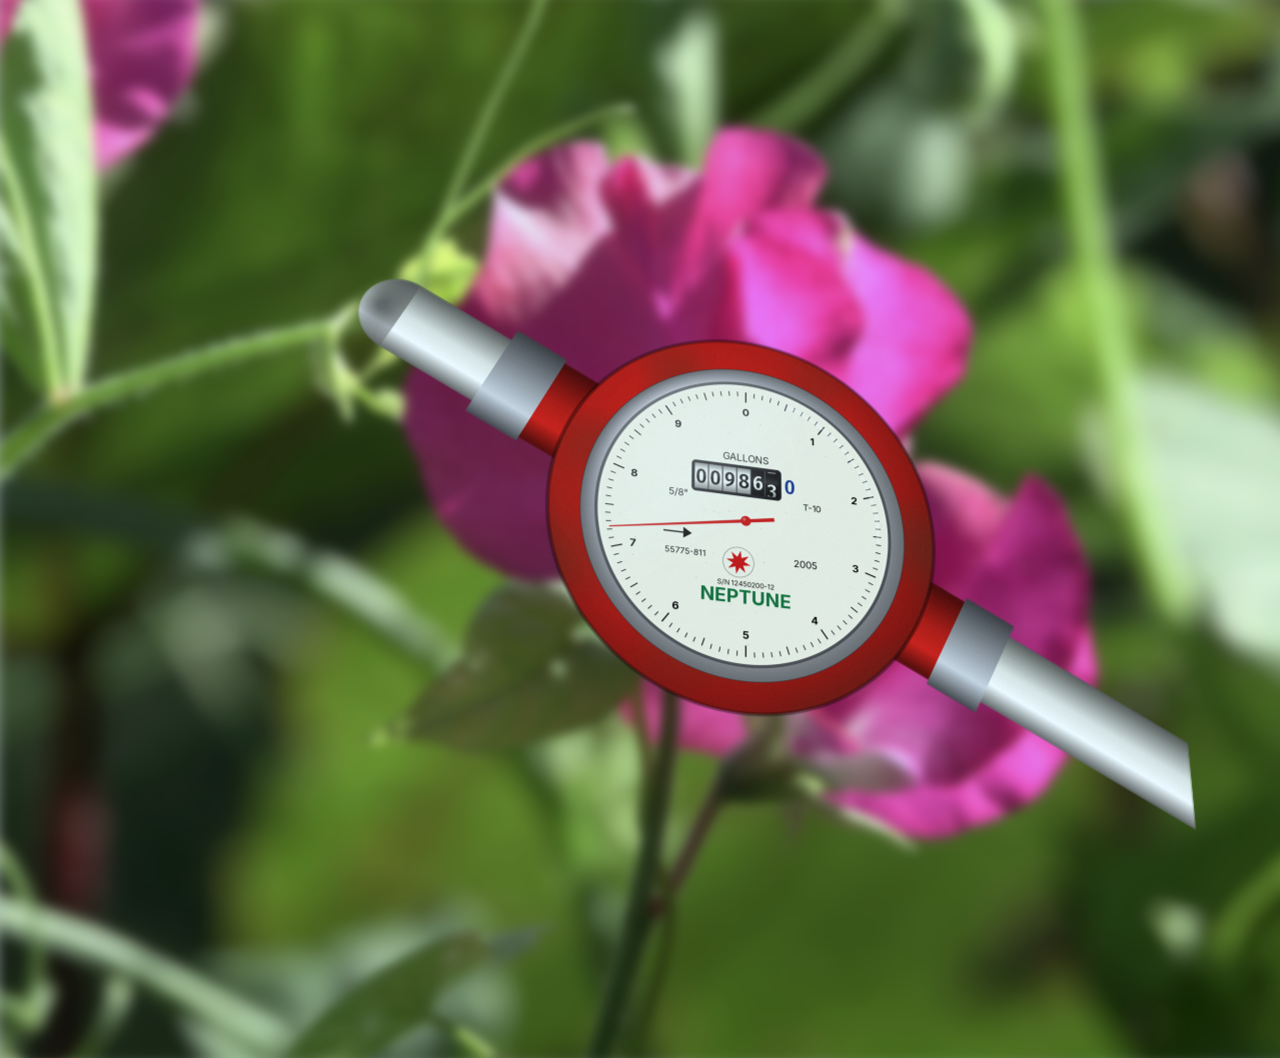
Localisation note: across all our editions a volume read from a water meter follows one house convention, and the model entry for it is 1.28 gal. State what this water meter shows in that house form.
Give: 98627.2 gal
